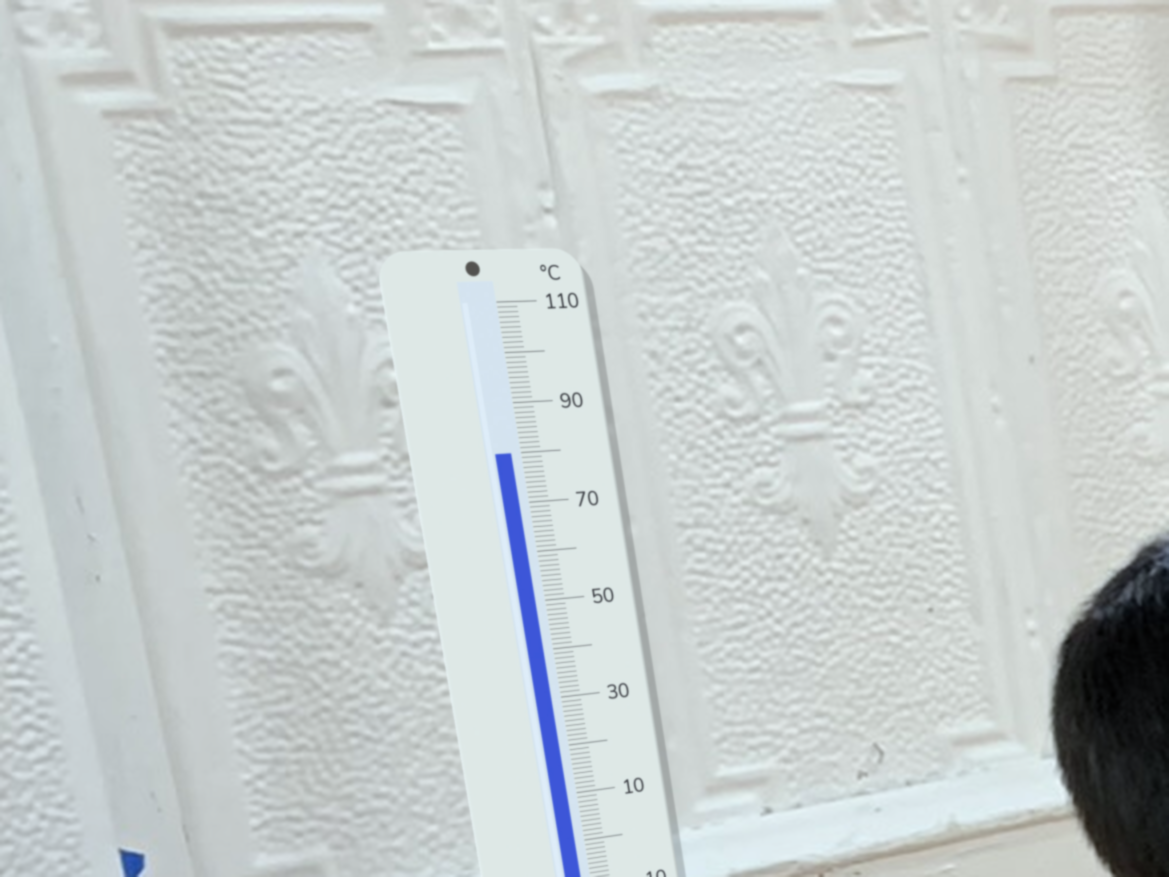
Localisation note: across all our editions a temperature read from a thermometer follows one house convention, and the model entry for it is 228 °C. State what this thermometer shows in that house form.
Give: 80 °C
